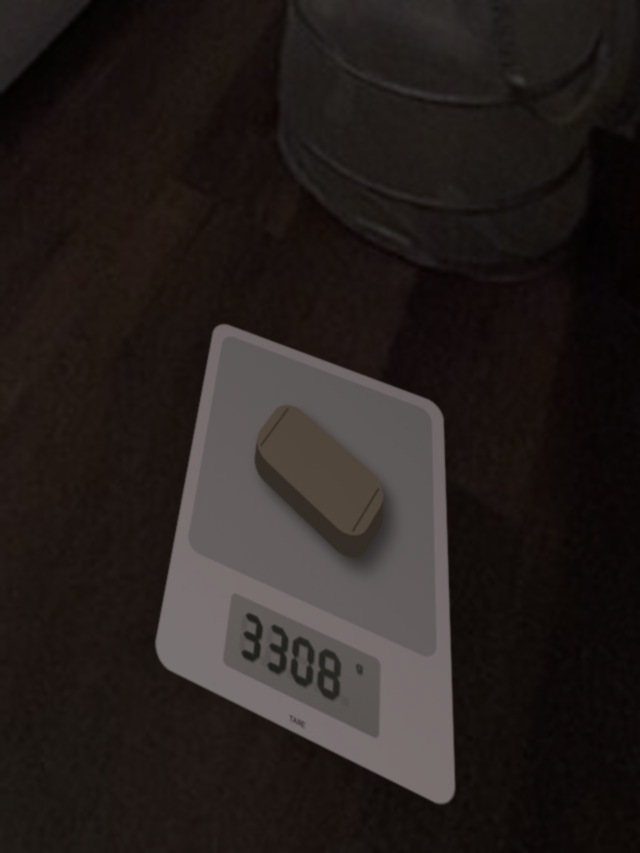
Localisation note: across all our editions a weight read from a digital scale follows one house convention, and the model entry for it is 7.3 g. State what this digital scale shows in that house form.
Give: 3308 g
